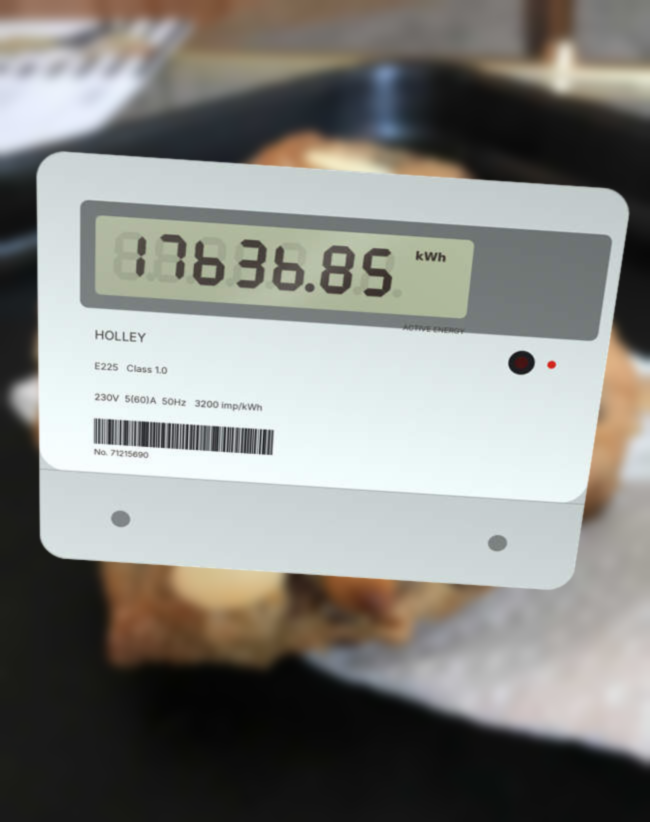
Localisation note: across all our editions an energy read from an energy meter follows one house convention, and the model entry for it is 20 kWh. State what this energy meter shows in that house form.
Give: 17636.85 kWh
